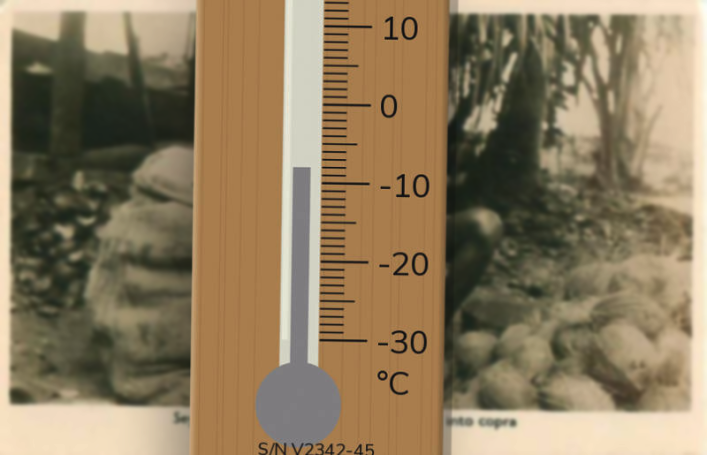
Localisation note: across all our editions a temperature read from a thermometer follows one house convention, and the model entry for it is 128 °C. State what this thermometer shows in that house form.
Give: -8 °C
